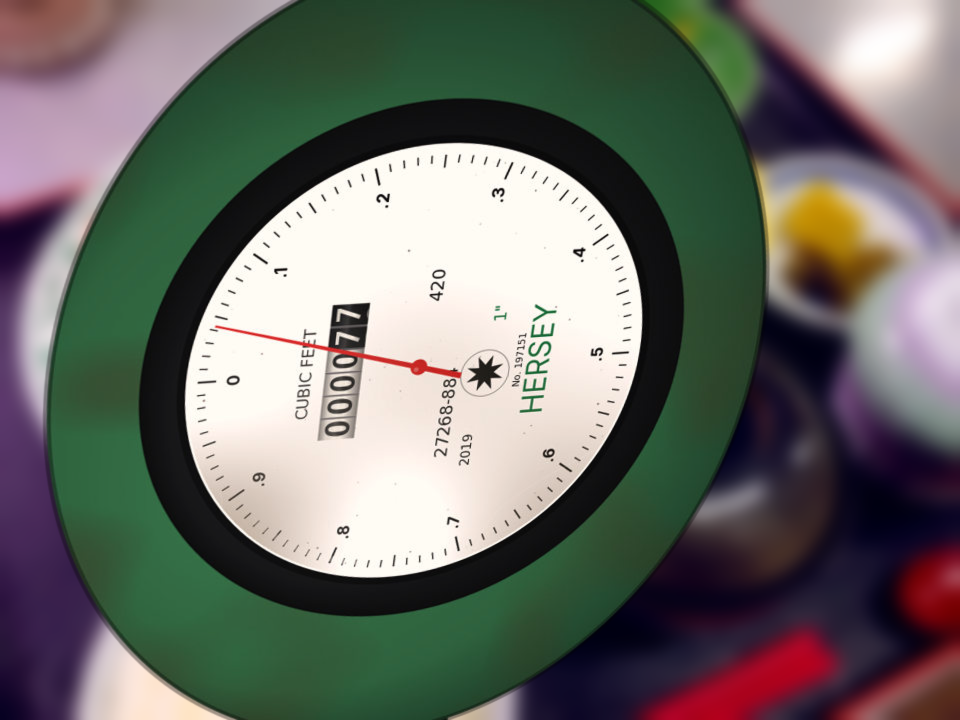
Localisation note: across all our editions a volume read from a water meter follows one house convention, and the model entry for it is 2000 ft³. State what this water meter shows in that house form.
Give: 77.04 ft³
